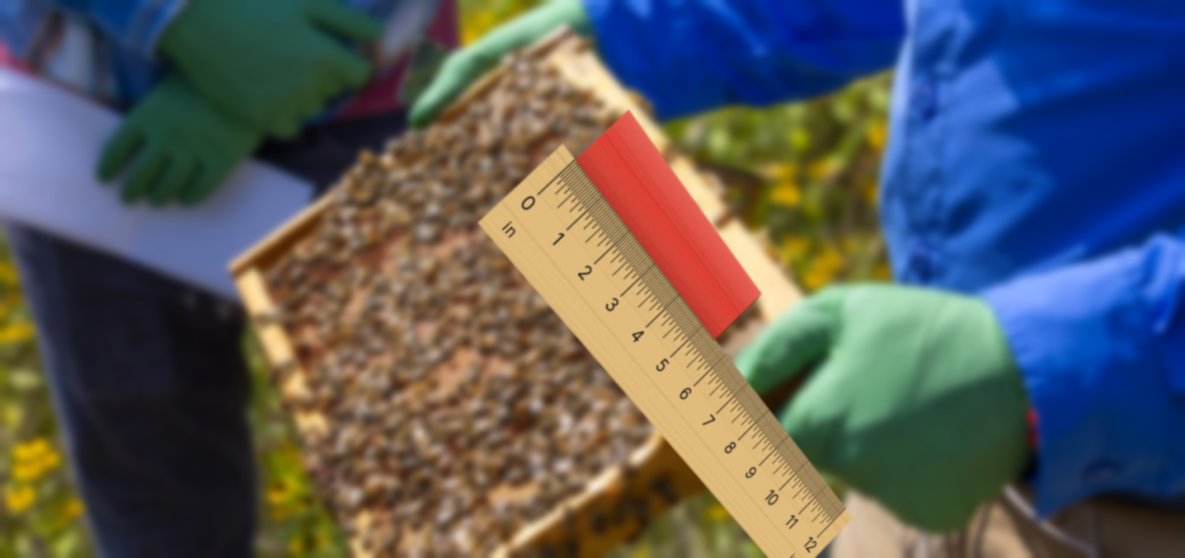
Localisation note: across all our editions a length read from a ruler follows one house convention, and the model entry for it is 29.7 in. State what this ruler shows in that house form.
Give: 5.5 in
